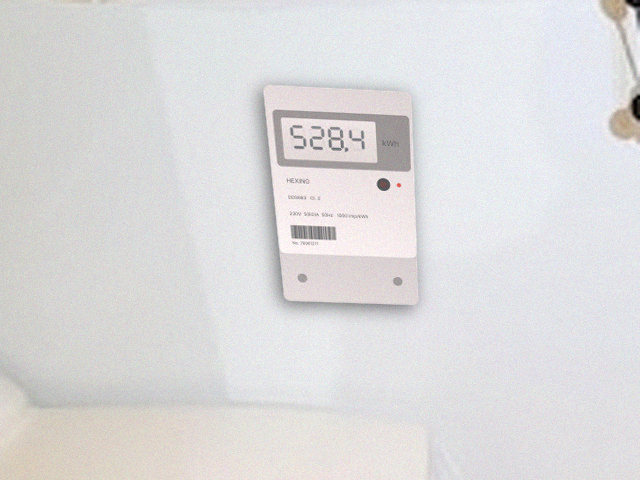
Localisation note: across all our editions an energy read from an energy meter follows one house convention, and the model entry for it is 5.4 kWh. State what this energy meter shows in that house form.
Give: 528.4 kWh
